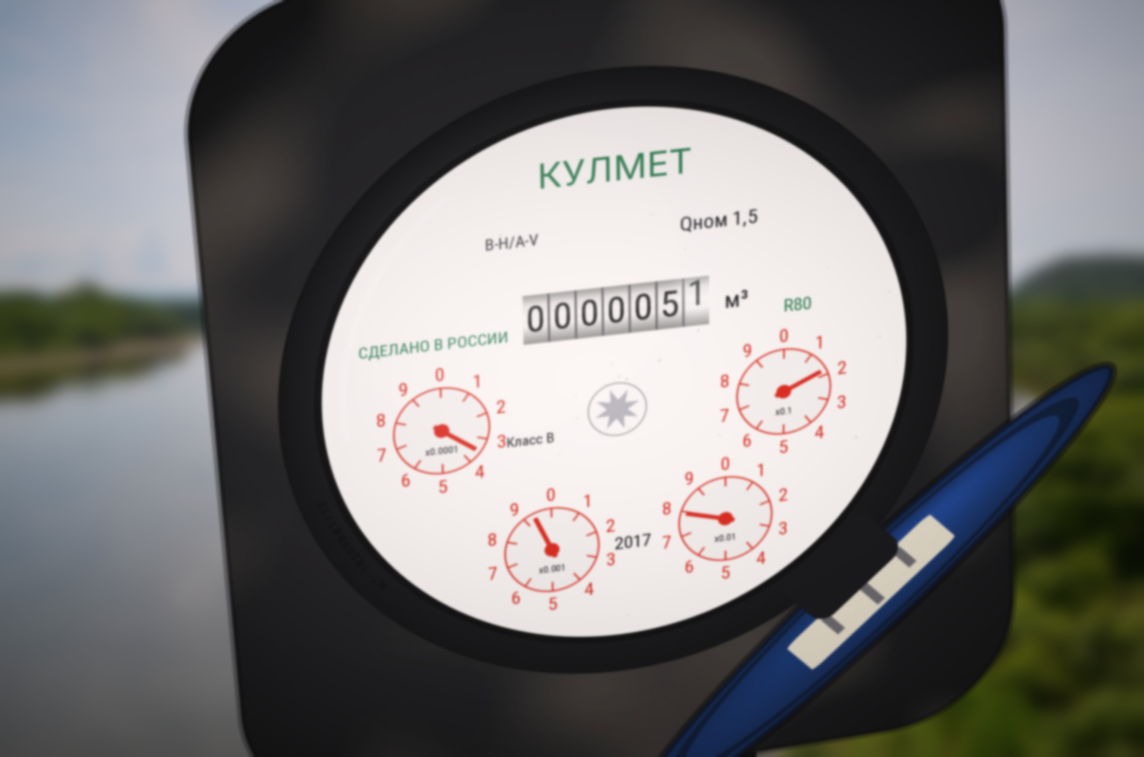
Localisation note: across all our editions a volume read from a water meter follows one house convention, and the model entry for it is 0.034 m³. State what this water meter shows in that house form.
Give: 51.1793 m³
